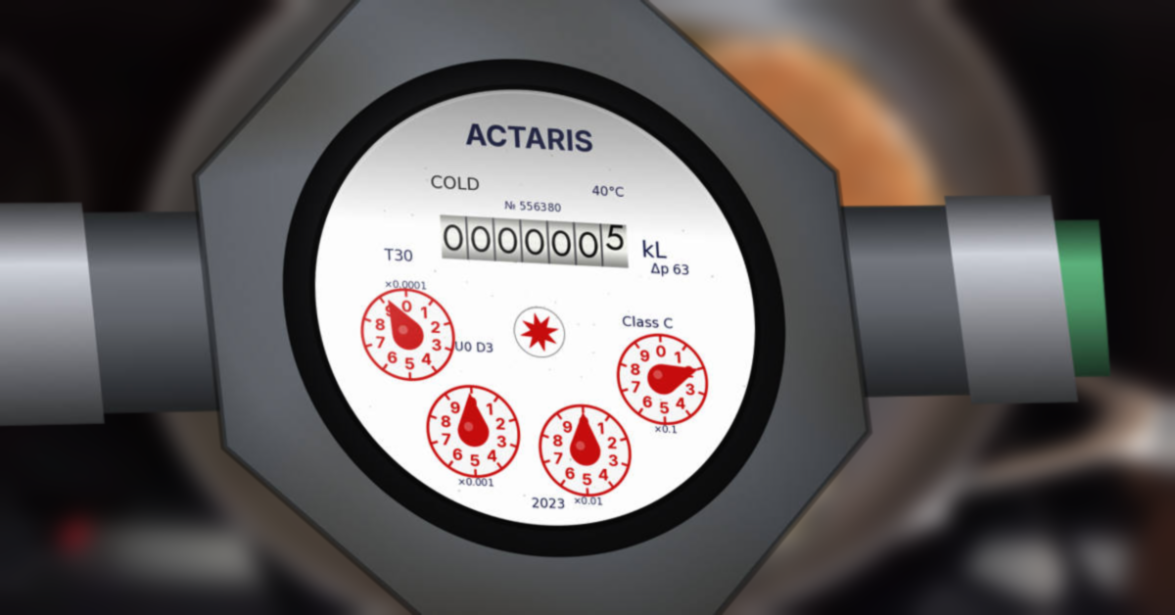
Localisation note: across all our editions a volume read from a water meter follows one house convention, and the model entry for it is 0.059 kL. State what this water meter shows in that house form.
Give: 5.1999 kL
